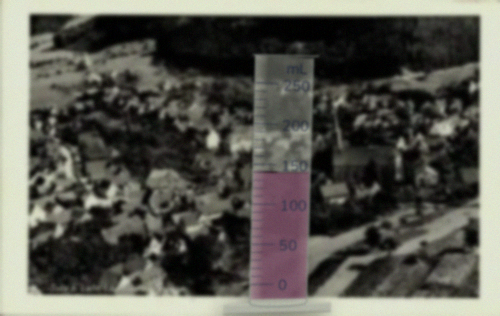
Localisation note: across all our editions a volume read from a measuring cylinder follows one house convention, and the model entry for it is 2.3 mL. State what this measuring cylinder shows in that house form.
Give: 140 mL
